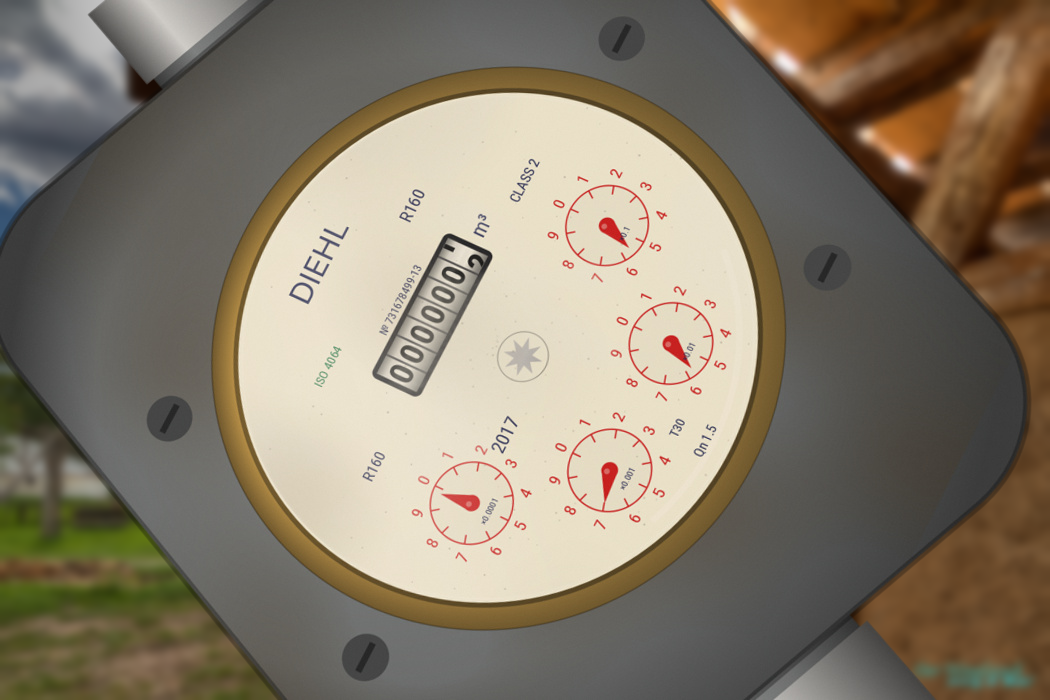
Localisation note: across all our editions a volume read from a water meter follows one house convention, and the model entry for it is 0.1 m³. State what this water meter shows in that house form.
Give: 1.5569 m³
